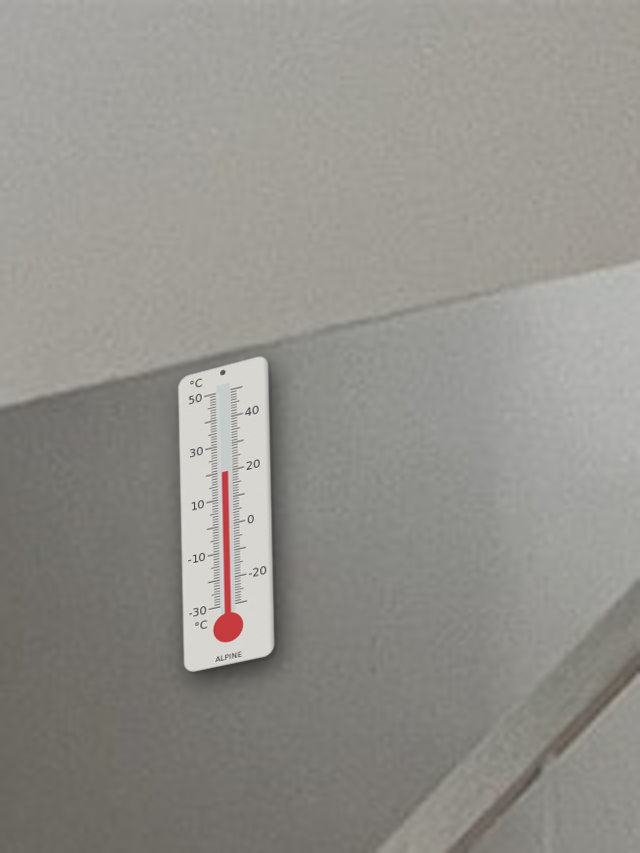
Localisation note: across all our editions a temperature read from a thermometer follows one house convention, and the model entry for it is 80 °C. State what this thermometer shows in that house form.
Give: 20 °C
